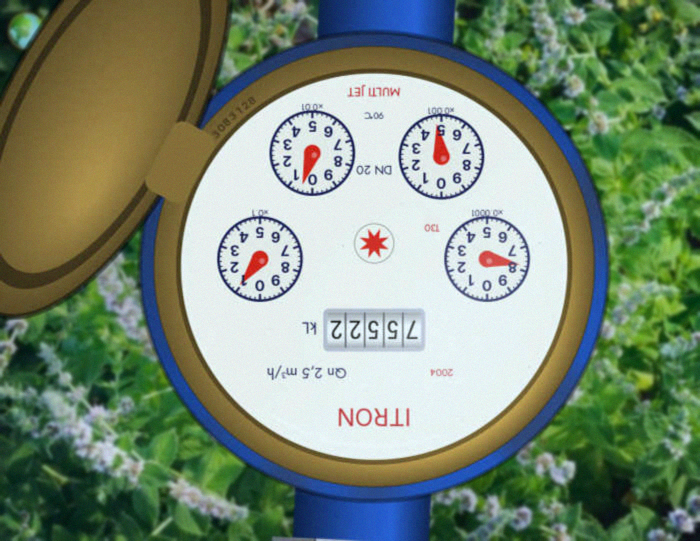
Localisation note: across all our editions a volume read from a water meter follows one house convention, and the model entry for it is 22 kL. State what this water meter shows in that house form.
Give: 75522.1047 kL
